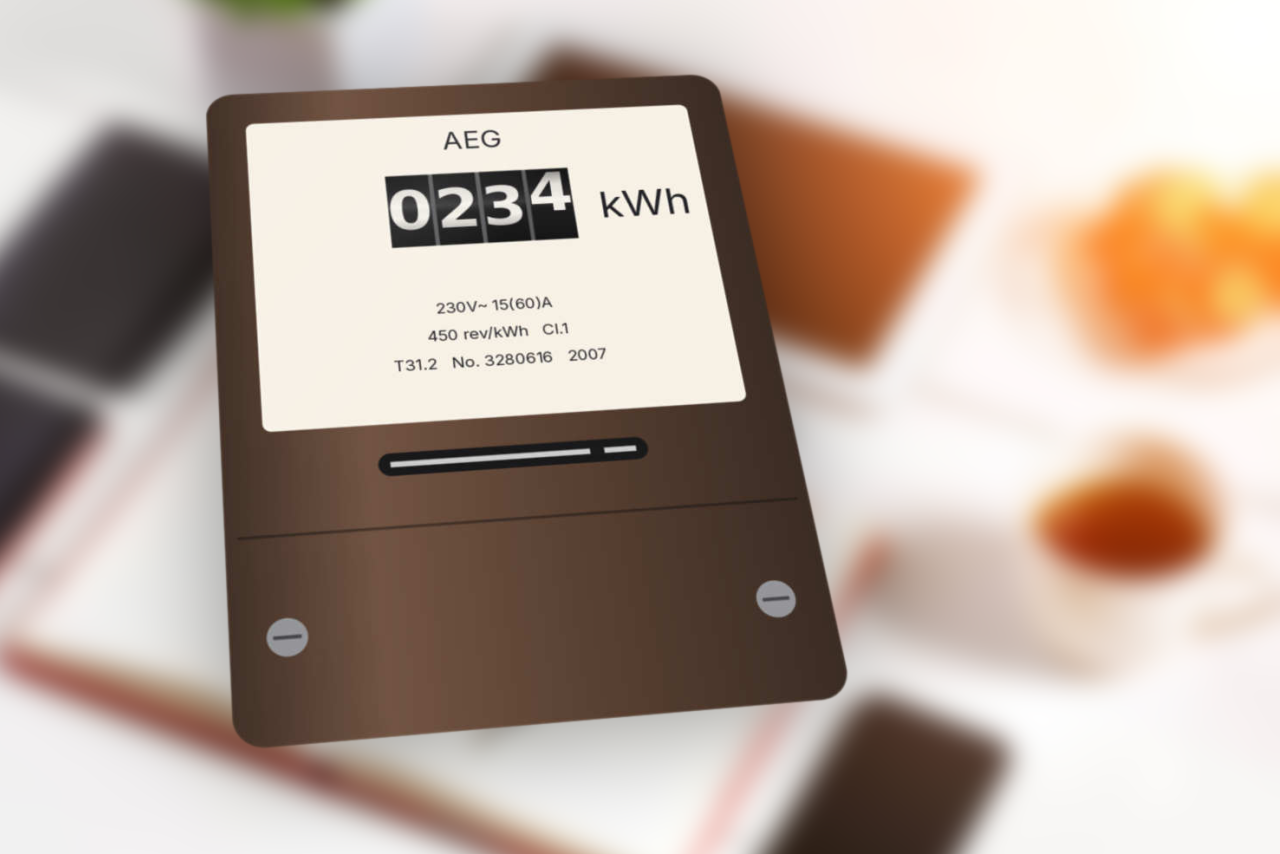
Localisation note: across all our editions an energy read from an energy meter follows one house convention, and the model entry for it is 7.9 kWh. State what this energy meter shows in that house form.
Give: 234 kWh
